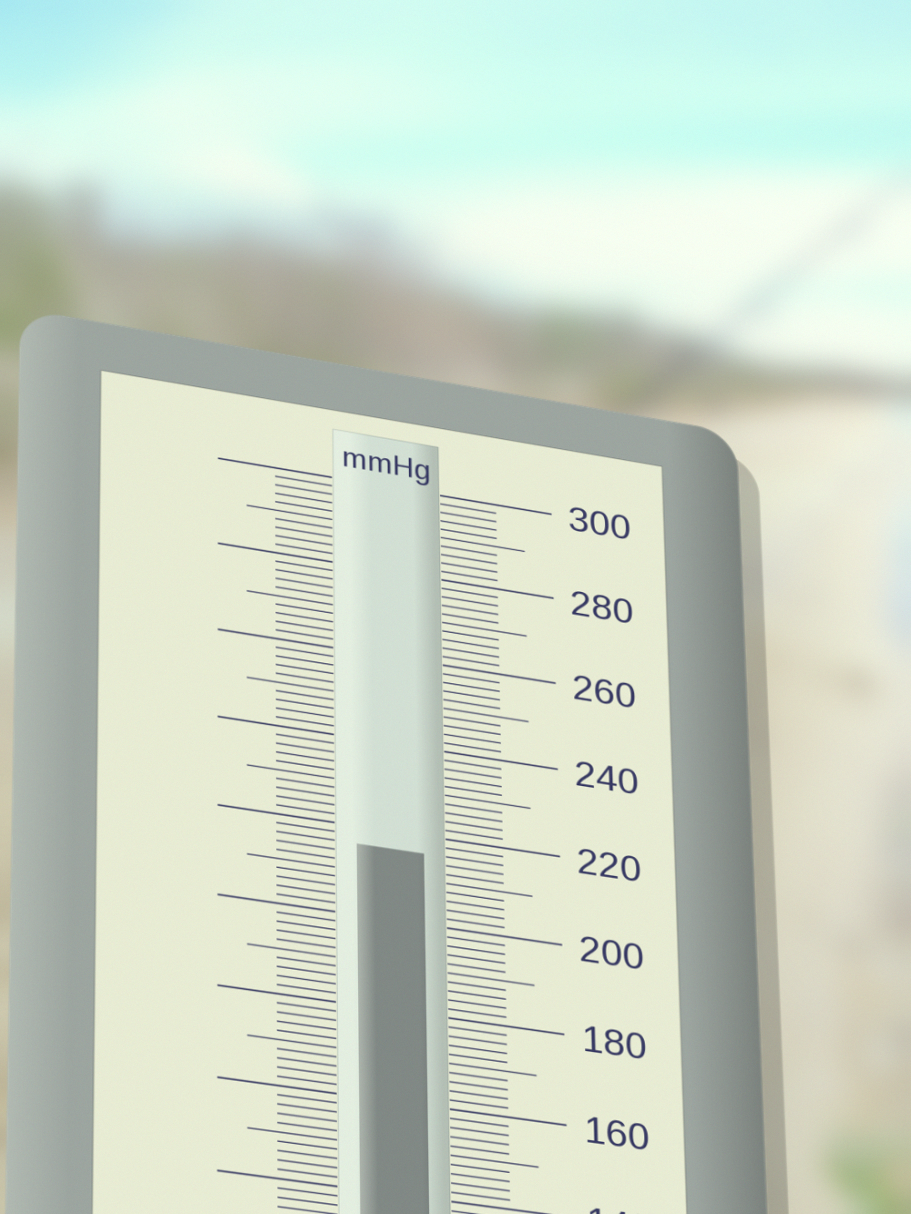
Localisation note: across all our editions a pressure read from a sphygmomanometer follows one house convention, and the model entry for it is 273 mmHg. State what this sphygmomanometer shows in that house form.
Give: 216 mmHg
